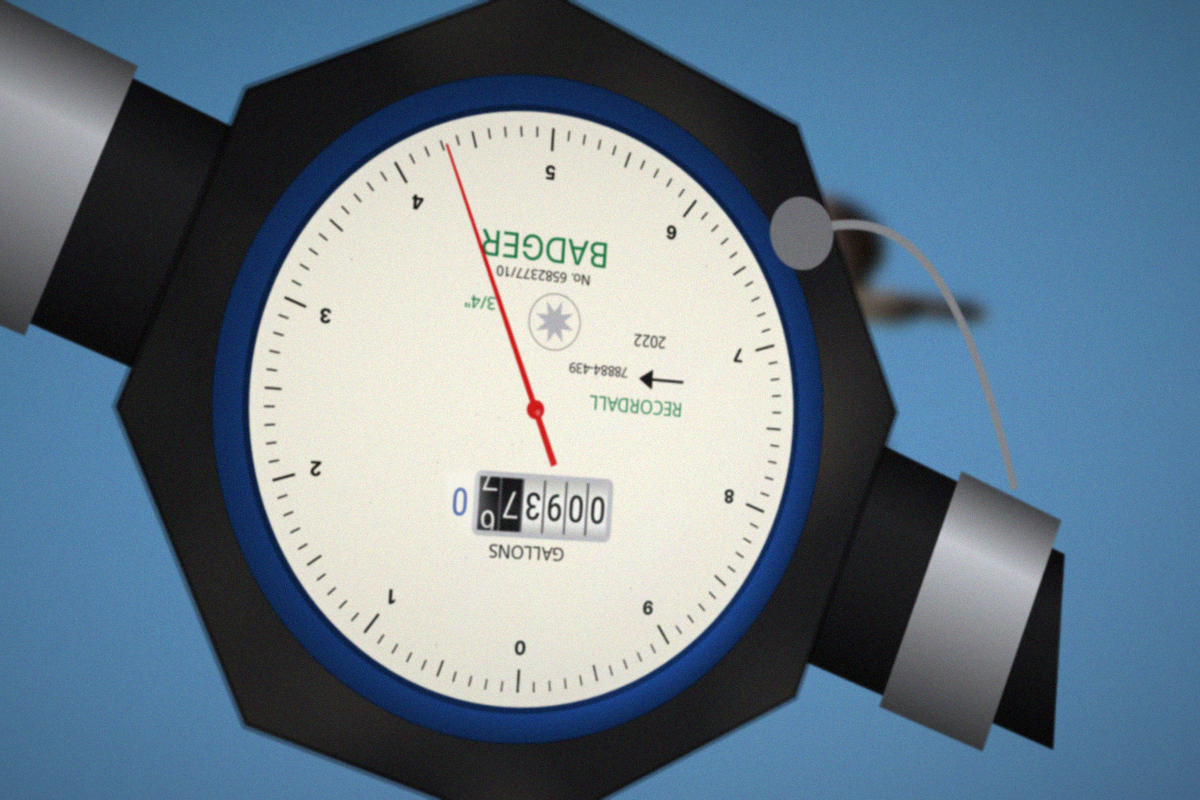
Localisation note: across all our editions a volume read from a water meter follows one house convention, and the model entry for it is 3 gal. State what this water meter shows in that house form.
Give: 93764.3 gal
